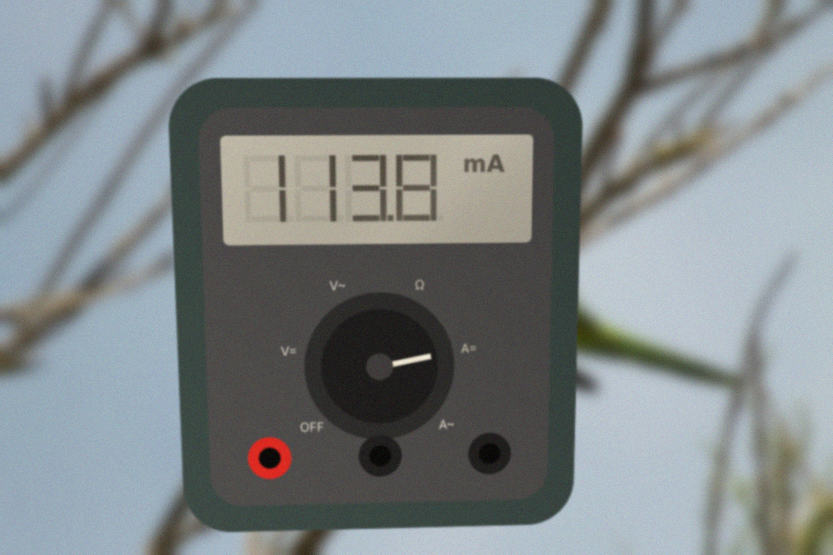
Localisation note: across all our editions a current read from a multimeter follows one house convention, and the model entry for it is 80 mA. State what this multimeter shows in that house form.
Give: 113.8 mA
